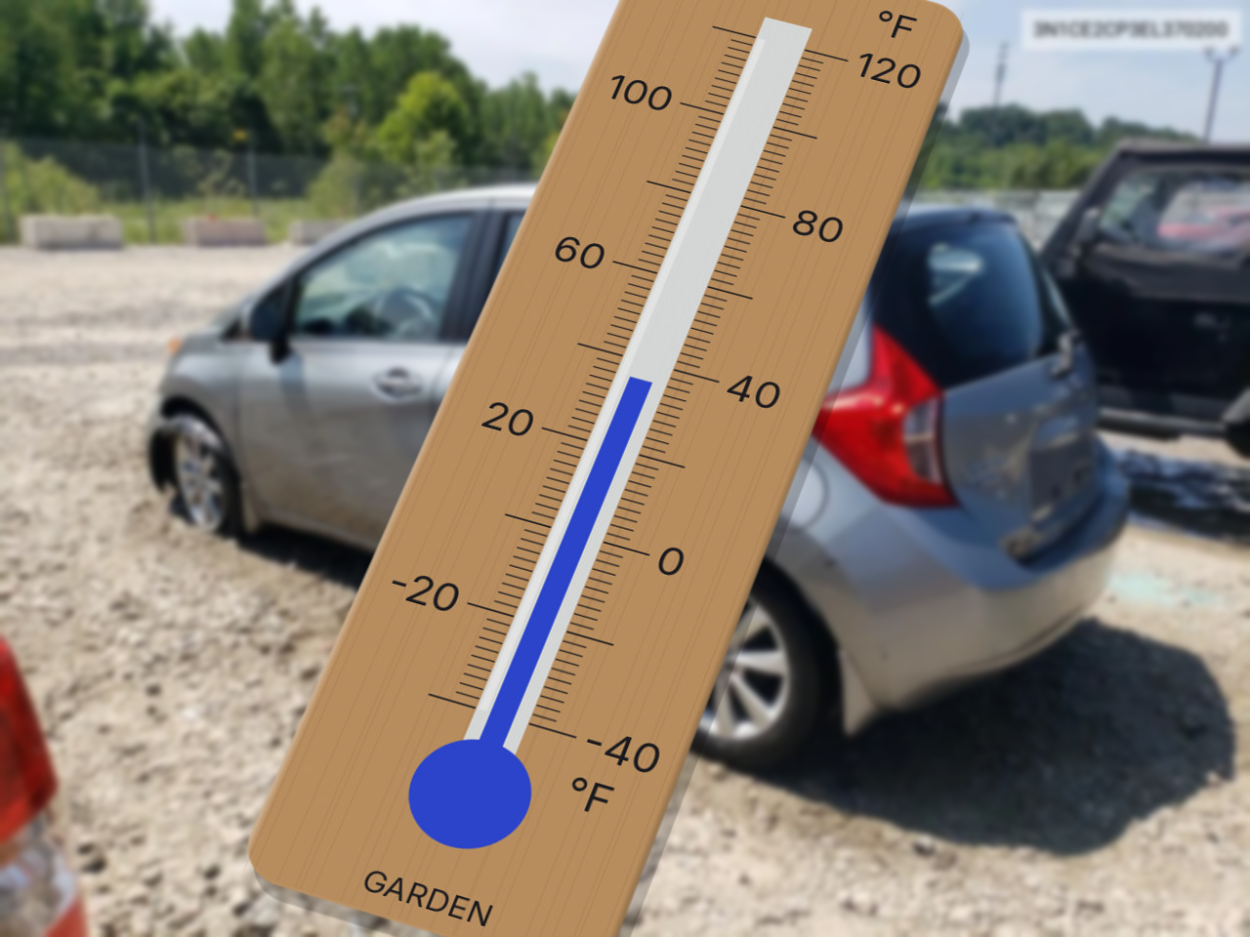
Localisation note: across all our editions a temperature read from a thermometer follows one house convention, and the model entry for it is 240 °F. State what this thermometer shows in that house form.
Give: 36 °F
